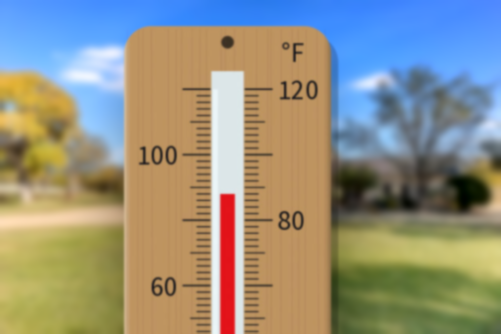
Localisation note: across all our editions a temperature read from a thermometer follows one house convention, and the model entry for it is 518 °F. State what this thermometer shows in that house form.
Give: 88 °F
